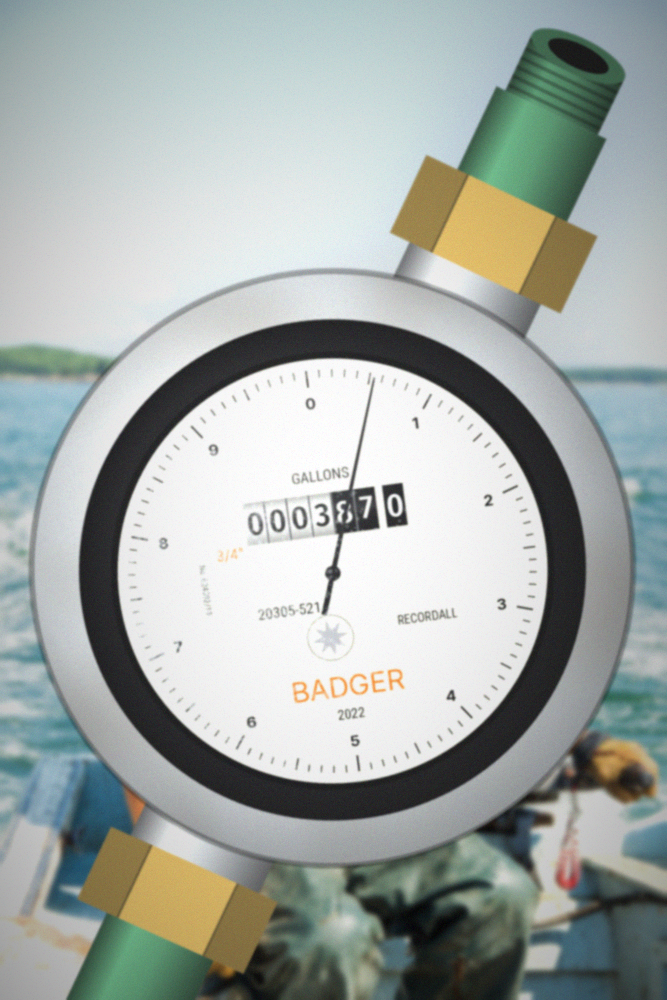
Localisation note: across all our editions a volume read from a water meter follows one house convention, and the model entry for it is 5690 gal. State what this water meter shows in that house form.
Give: 3870.5 gal
